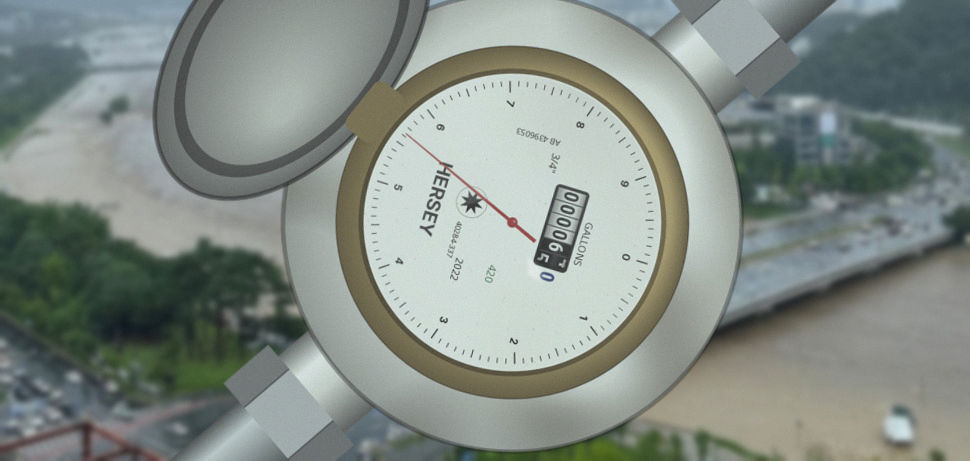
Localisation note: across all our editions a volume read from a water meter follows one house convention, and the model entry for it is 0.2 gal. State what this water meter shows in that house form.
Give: 645.6 gal
